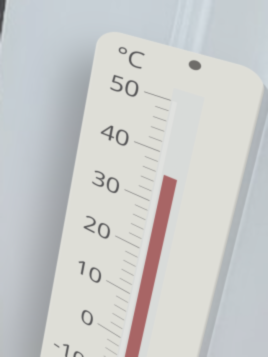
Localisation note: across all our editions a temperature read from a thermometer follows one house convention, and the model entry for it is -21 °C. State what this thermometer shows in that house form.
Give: 36 °C
